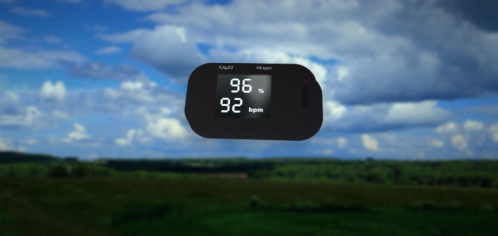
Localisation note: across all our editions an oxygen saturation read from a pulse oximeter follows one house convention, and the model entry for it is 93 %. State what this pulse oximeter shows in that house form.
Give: 96 %
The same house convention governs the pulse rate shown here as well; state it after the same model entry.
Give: 92 bpm
